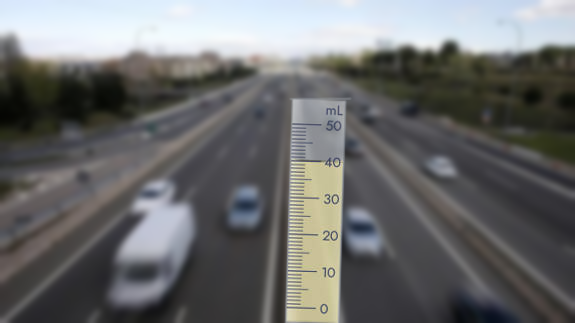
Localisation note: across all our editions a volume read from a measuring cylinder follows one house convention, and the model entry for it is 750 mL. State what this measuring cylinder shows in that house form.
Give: 40 mL
